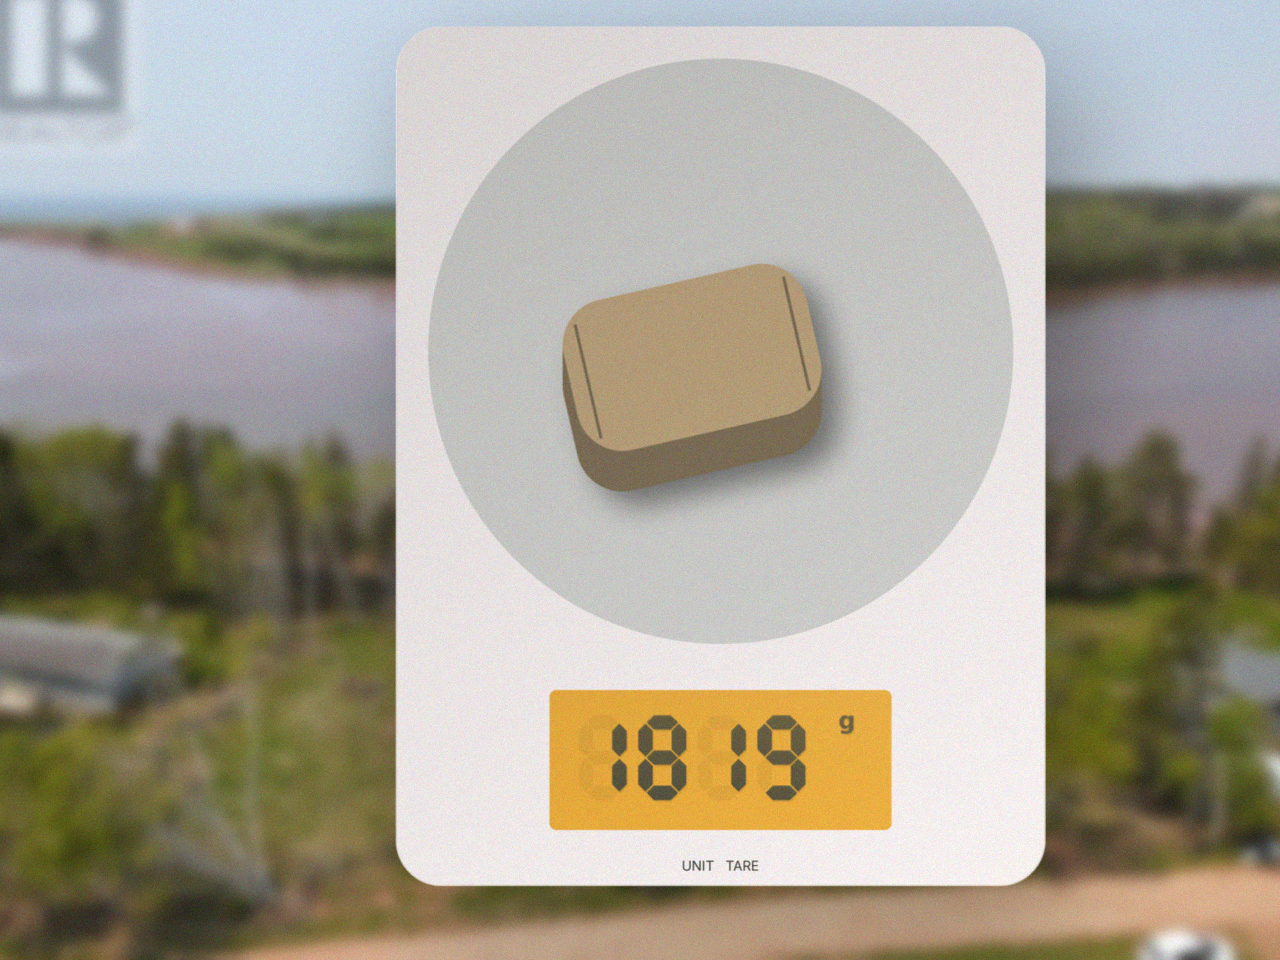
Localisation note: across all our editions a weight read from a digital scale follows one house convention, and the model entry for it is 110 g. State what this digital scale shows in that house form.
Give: 1819 g
